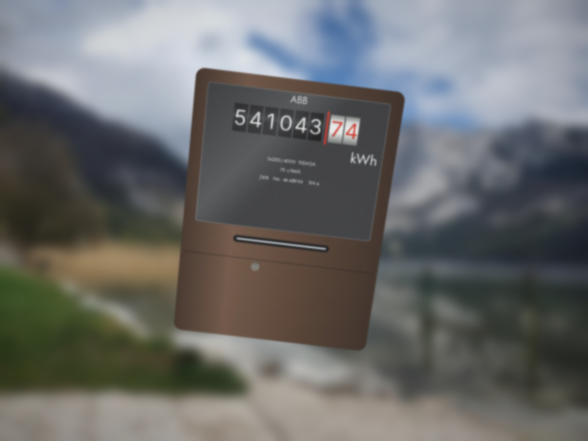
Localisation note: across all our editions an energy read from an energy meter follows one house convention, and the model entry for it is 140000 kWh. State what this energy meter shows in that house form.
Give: 541043.74 kWh
